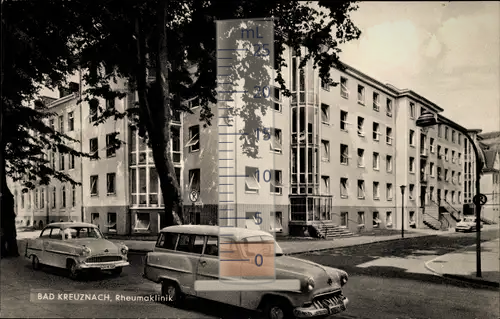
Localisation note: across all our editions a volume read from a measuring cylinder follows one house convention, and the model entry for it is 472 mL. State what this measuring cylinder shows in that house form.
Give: 2 mL
